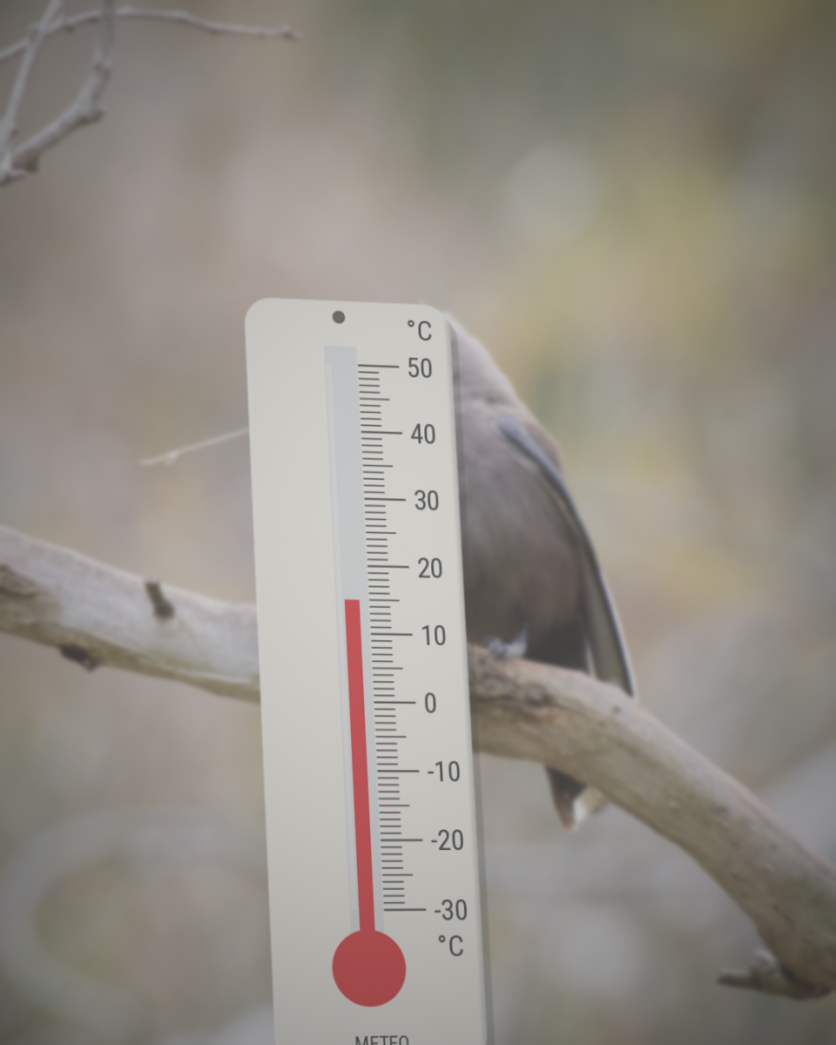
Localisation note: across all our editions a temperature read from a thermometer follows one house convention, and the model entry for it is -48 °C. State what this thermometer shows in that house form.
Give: 15 °C
